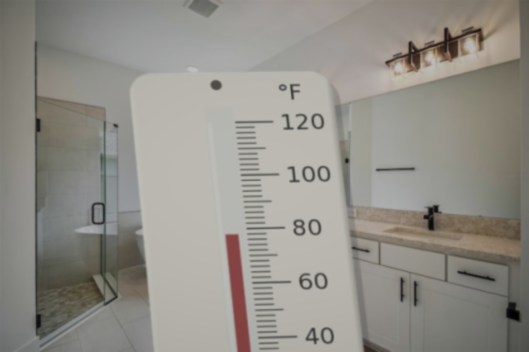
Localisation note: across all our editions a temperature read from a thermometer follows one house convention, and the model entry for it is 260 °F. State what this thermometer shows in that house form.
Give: 78 °F
